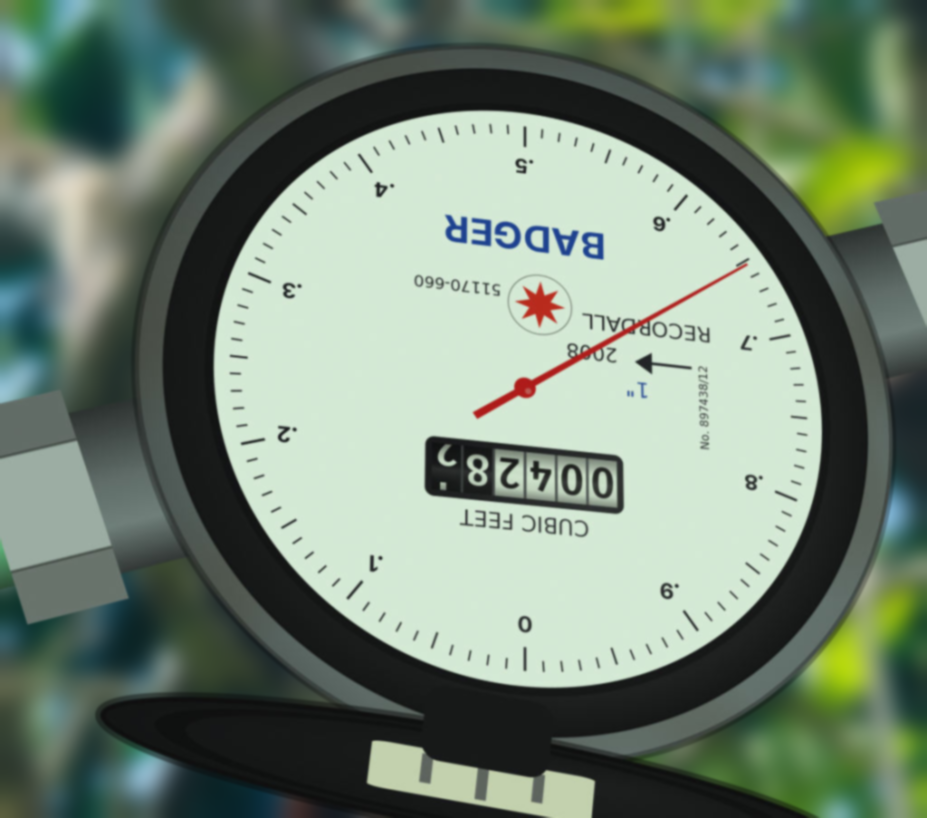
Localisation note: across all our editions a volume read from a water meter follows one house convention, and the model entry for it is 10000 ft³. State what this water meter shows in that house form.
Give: 4281.65 ft³
